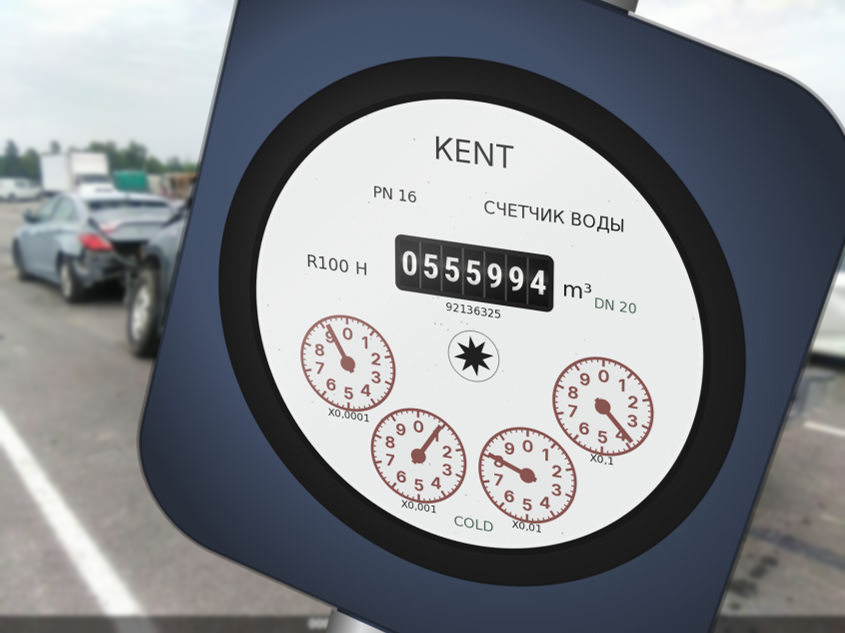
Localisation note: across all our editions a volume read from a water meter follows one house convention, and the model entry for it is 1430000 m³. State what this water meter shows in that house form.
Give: 555994.3809 m³
